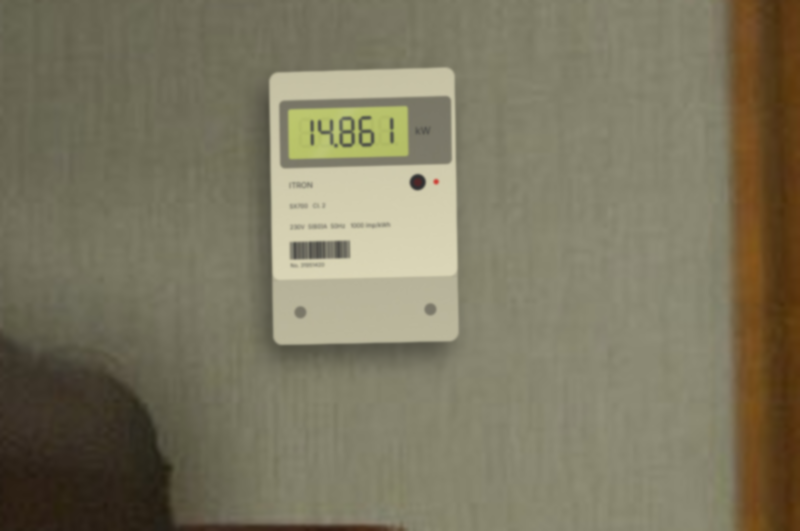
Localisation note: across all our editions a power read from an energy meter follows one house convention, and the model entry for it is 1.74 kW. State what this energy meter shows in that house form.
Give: 14.861 kW
